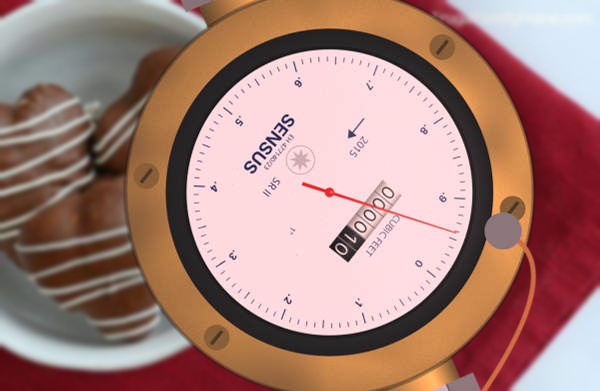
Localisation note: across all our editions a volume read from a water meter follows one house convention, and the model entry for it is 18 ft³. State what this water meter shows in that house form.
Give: 9.94 ft³
